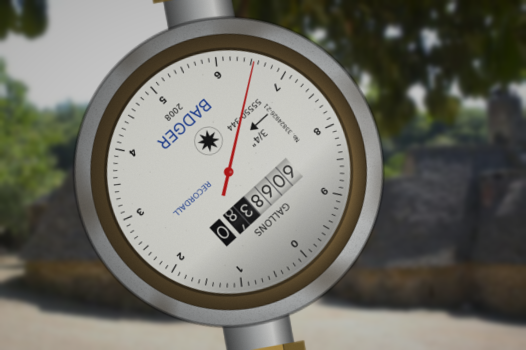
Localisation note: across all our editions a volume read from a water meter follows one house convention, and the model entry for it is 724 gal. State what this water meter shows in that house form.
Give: 6068376.5 gal
